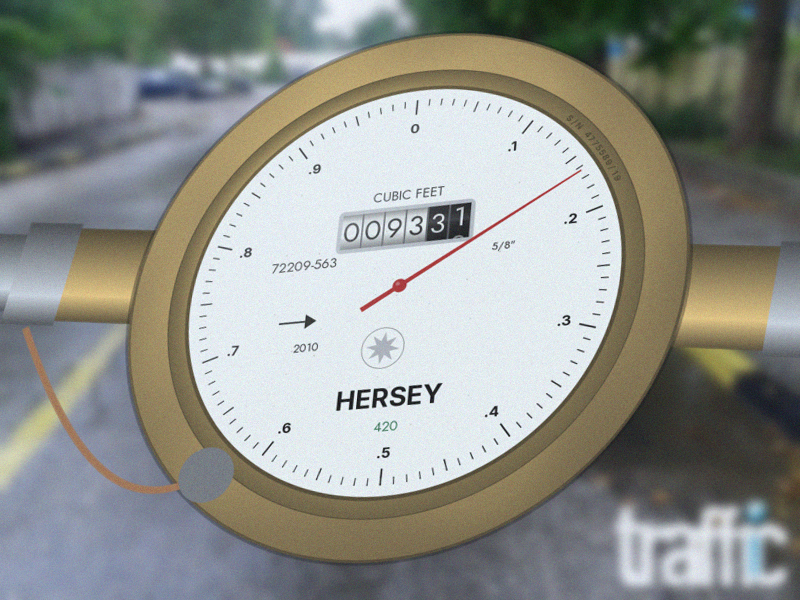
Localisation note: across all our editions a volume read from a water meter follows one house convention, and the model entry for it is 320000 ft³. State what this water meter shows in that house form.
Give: 9331.16 ft³
